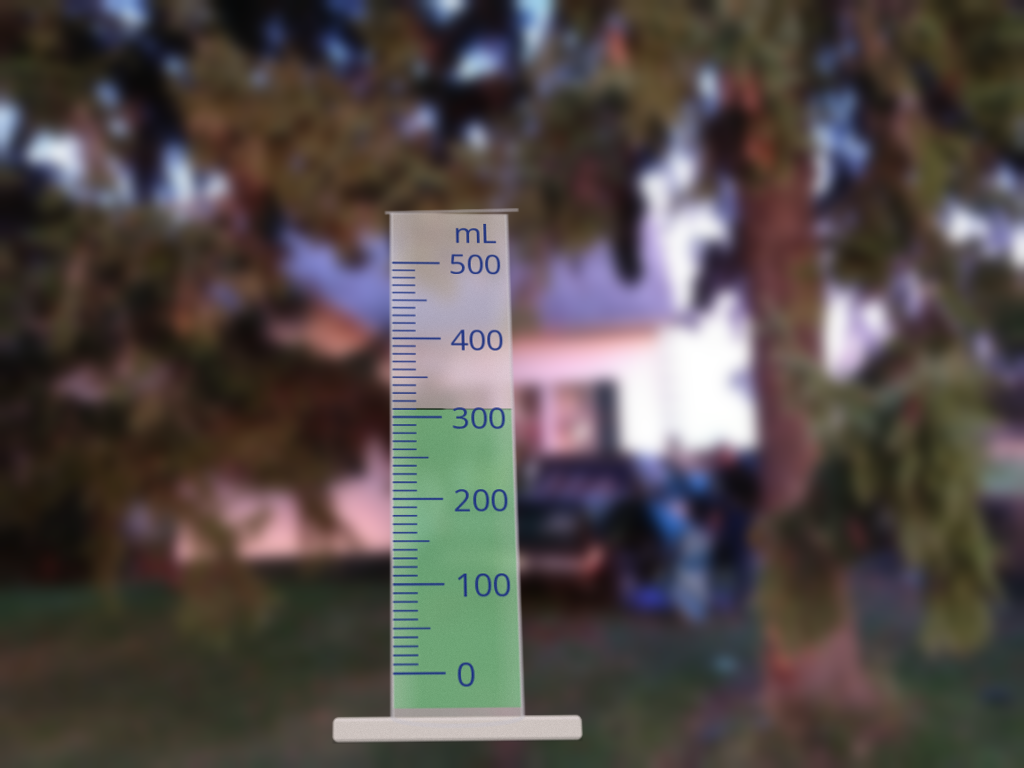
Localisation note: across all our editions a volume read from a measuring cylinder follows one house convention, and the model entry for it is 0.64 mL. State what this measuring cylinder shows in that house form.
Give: 310 mL
